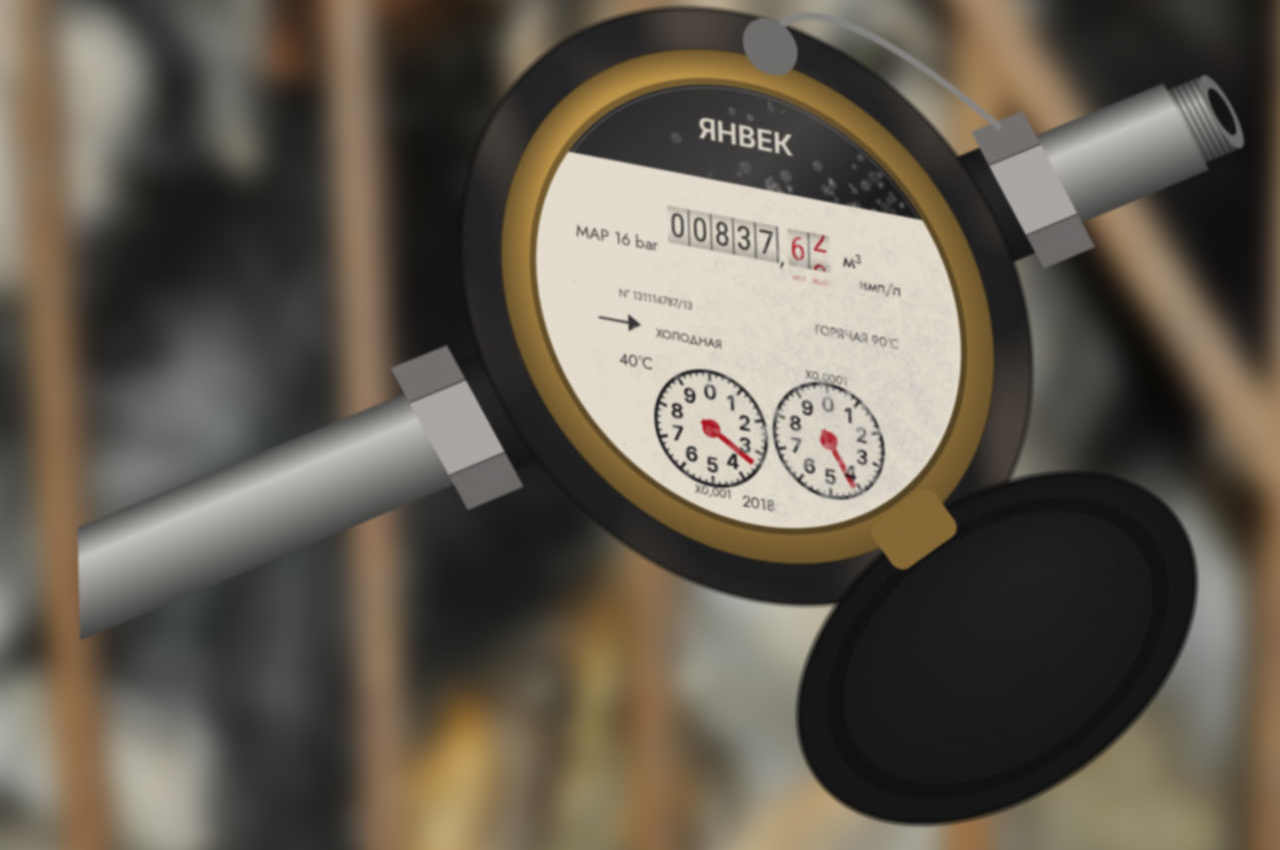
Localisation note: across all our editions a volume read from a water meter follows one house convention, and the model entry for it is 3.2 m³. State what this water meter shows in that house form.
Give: 837.6234 m³
